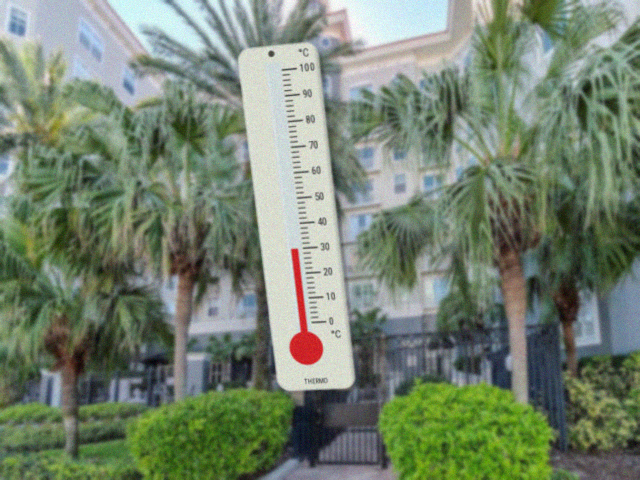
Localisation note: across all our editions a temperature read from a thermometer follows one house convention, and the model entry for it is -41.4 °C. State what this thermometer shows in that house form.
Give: 30 °C
